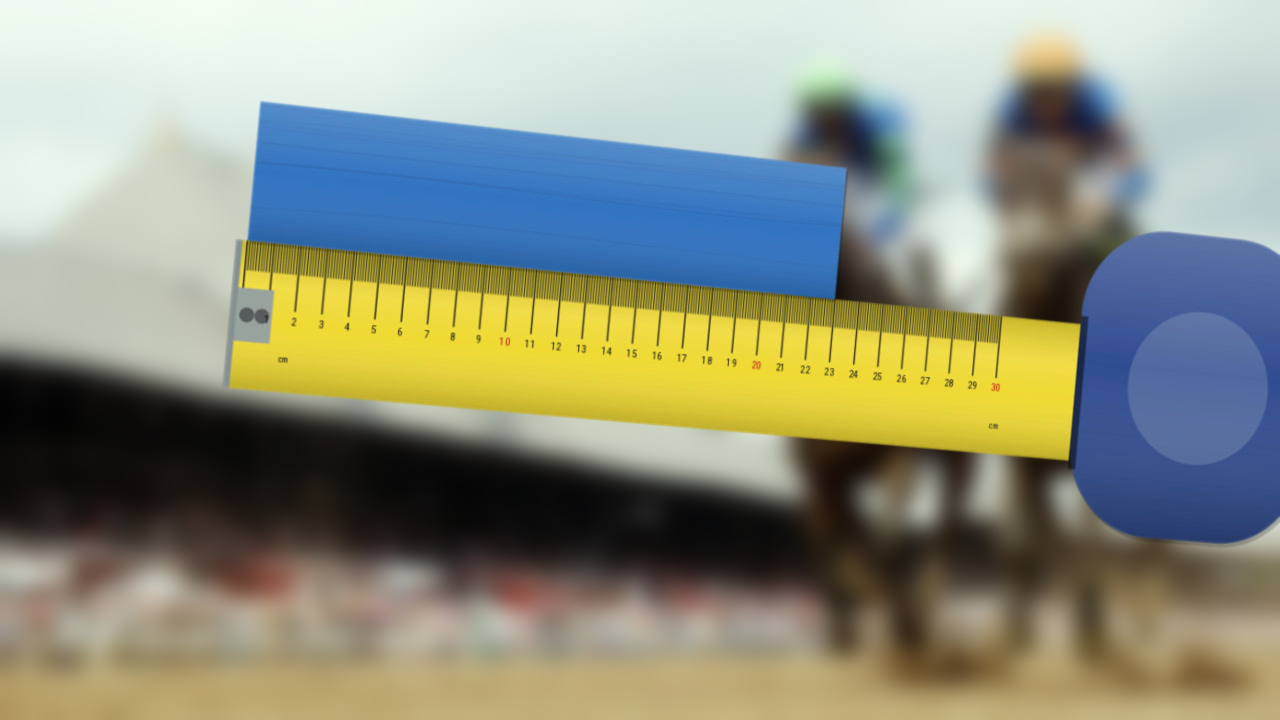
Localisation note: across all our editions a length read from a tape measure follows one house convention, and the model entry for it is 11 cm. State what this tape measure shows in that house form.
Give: 23 cm
